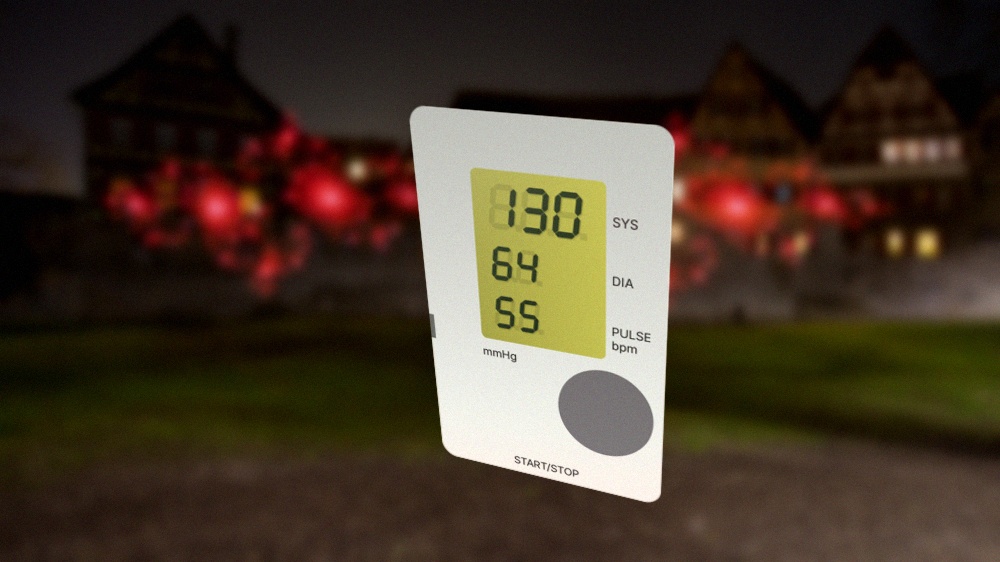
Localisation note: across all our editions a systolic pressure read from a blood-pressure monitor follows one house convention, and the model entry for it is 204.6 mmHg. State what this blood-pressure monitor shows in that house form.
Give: 130 mmHg
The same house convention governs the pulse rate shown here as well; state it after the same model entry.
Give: 55 bpm
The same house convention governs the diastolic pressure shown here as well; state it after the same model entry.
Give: 64 mmHg
